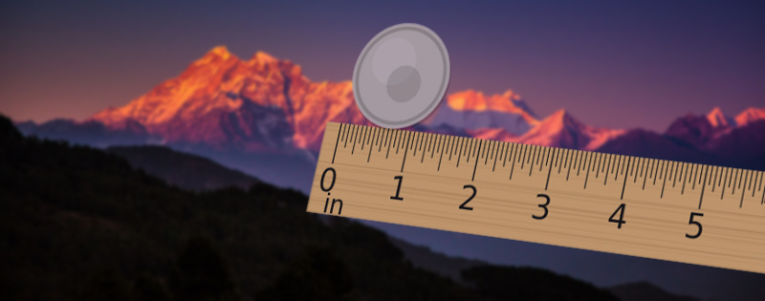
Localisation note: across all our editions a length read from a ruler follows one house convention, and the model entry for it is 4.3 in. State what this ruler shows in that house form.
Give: 1.375 in
